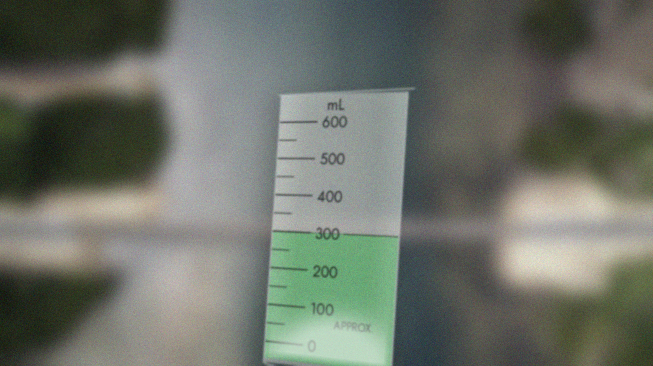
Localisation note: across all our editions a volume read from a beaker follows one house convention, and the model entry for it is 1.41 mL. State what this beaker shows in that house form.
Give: 300 mL
